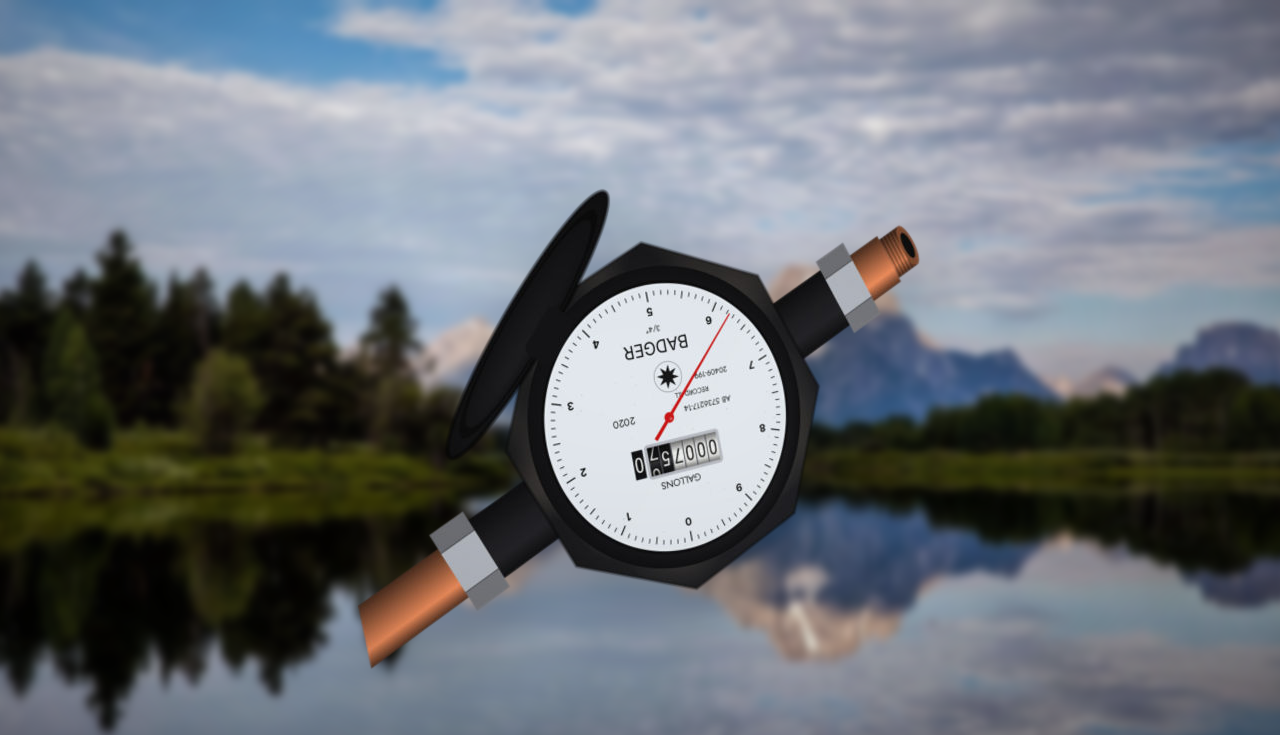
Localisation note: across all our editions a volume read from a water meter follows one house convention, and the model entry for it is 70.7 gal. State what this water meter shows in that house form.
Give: 7566.2 gal
